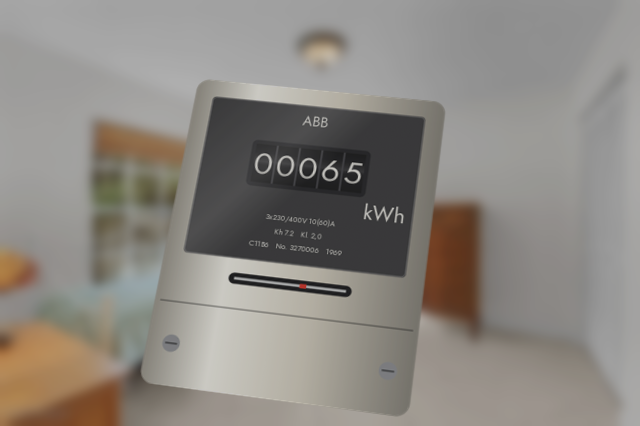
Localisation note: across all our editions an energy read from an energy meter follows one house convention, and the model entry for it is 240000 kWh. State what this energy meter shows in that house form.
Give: 65 kWh
